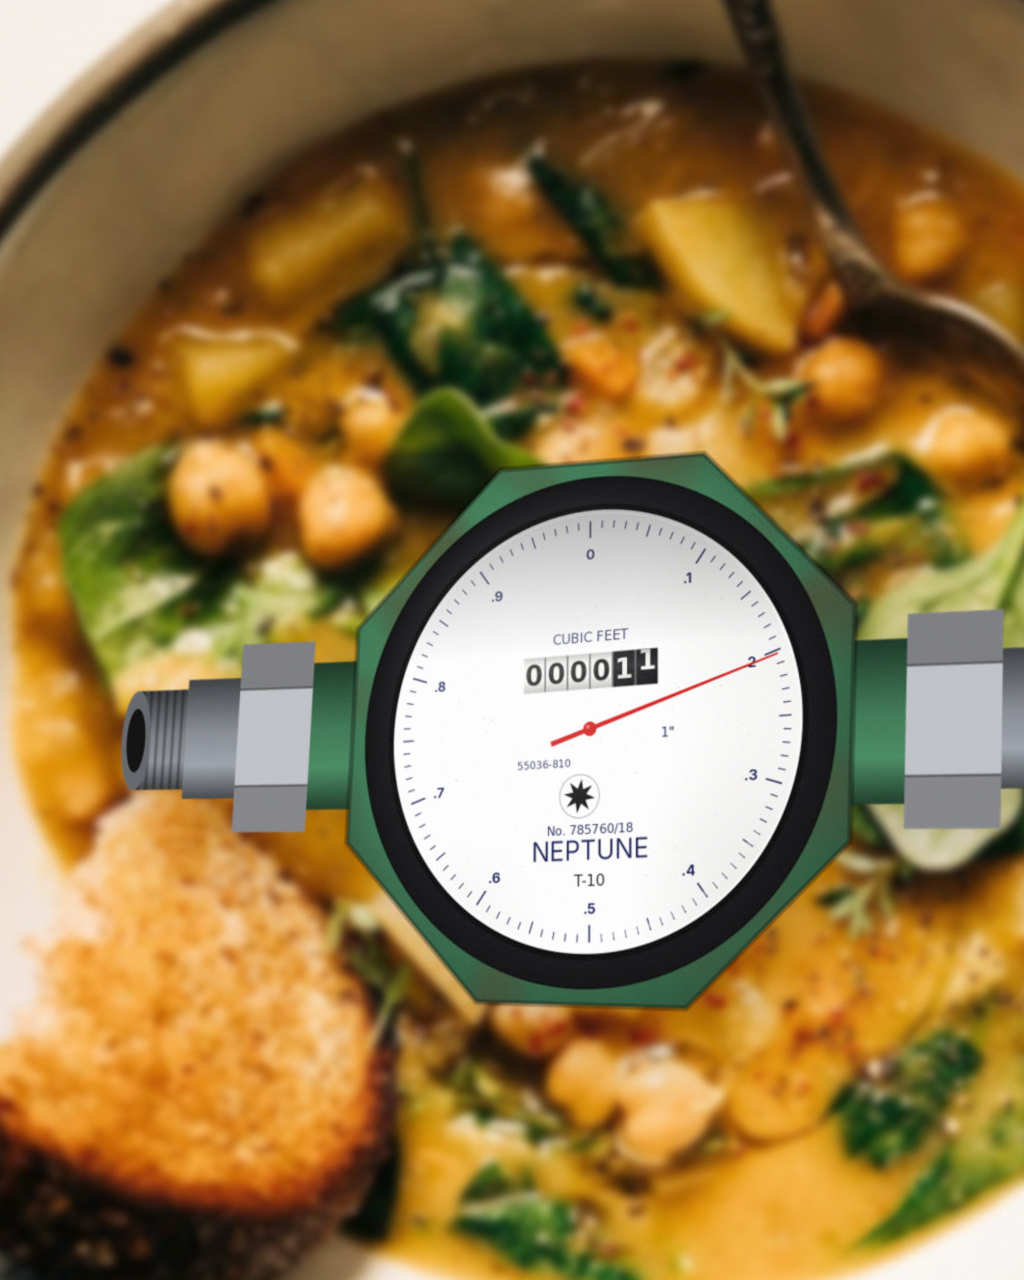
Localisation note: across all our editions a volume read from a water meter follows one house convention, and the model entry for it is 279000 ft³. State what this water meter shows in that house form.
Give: 11.20 ft³
